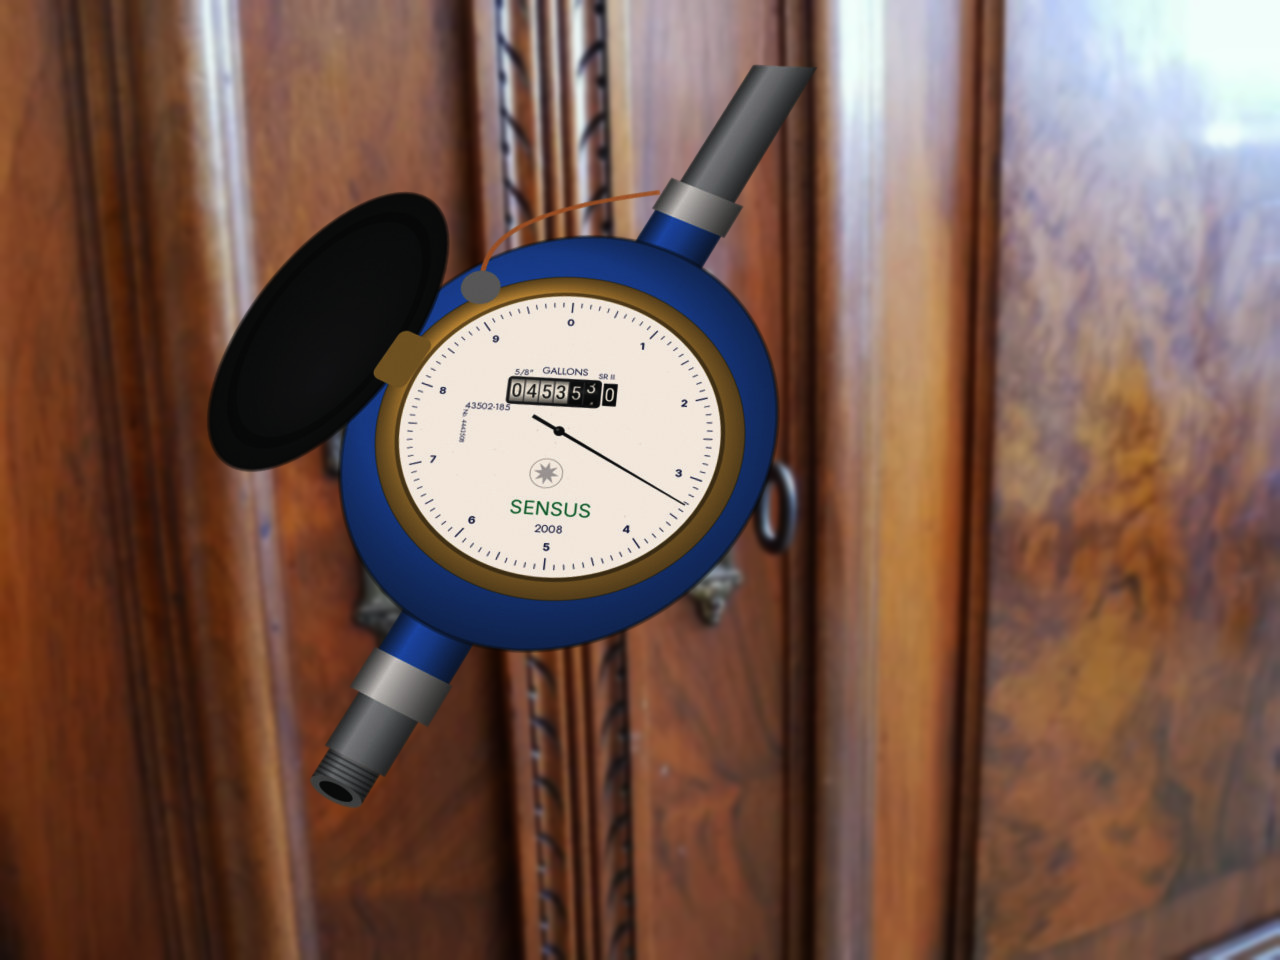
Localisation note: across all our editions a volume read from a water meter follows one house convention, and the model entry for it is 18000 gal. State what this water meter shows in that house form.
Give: 453533.3 gal
